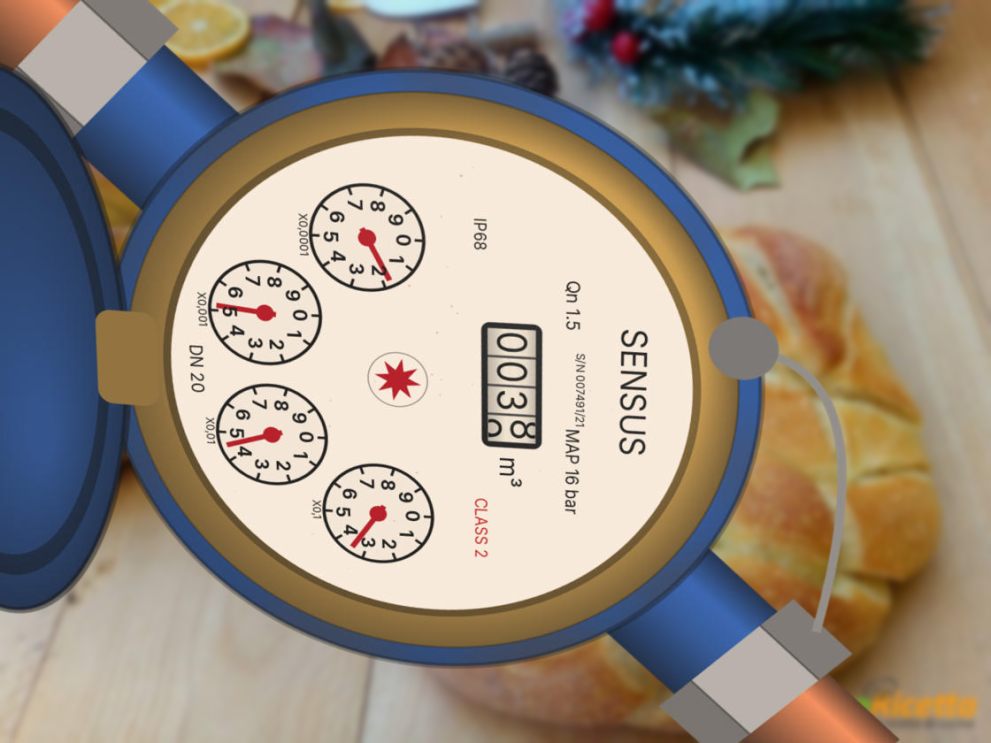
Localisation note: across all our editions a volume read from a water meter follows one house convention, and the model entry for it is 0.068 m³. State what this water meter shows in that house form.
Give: 38.3451 m³
